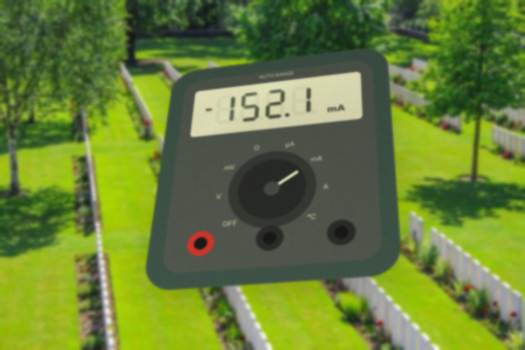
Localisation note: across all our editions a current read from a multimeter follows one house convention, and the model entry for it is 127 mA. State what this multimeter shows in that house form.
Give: -152.1 mA
